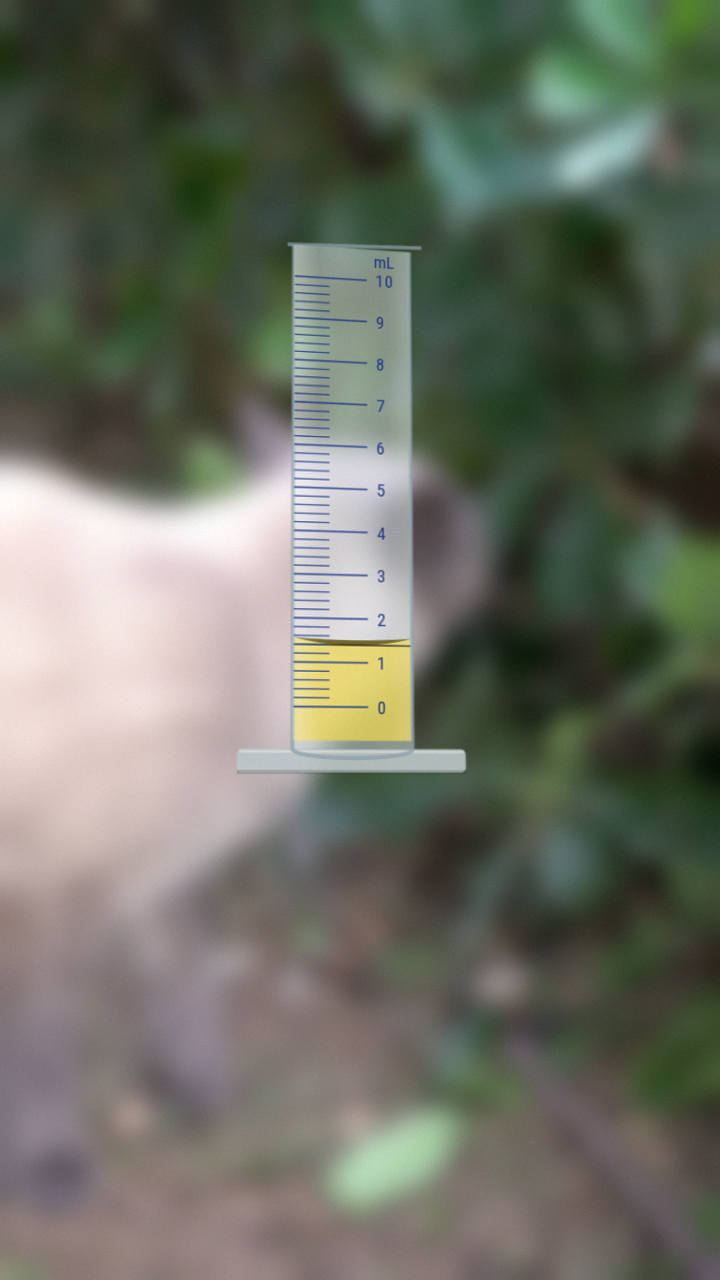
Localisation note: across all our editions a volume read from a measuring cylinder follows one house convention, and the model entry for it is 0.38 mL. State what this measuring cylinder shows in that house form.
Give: 1.4 mL
